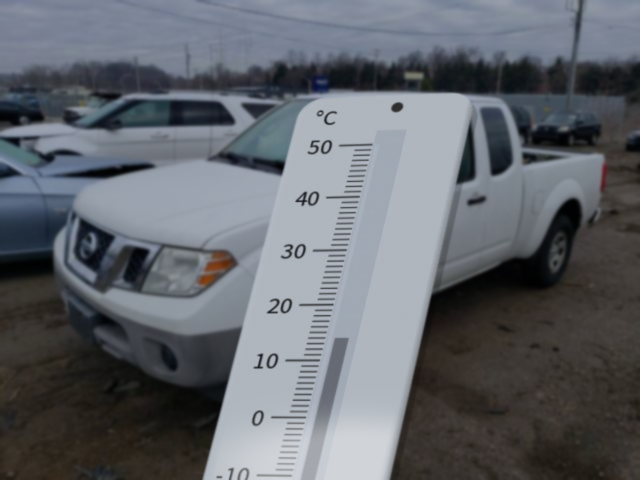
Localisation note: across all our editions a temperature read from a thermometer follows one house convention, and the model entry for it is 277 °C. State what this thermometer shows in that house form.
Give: 14 °C
